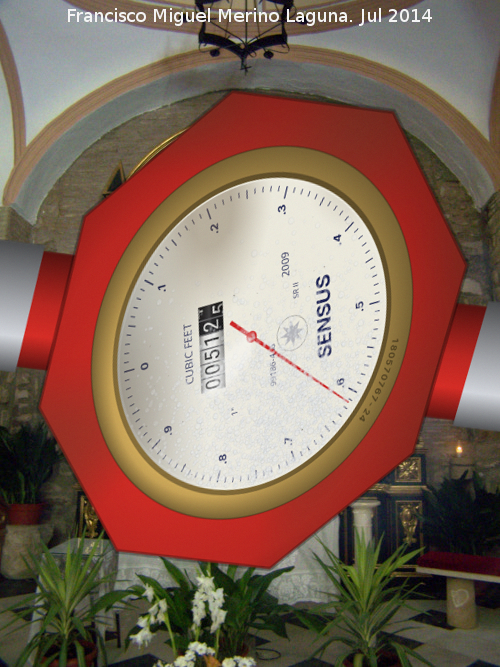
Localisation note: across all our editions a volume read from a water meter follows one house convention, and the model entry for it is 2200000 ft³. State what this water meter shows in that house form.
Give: 5124.61 ft³
